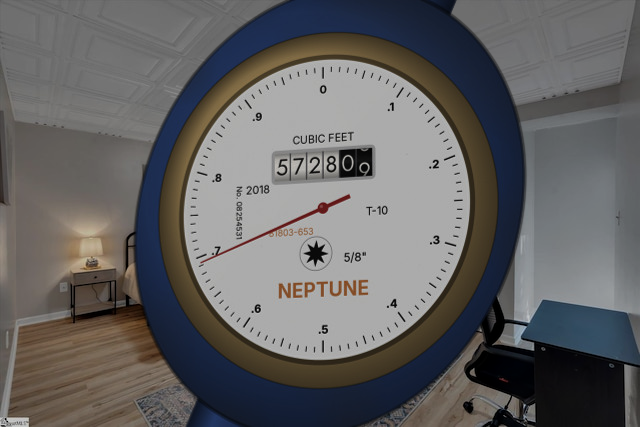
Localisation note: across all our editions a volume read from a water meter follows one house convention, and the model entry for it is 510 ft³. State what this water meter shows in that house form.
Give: 572808.69 ft³
